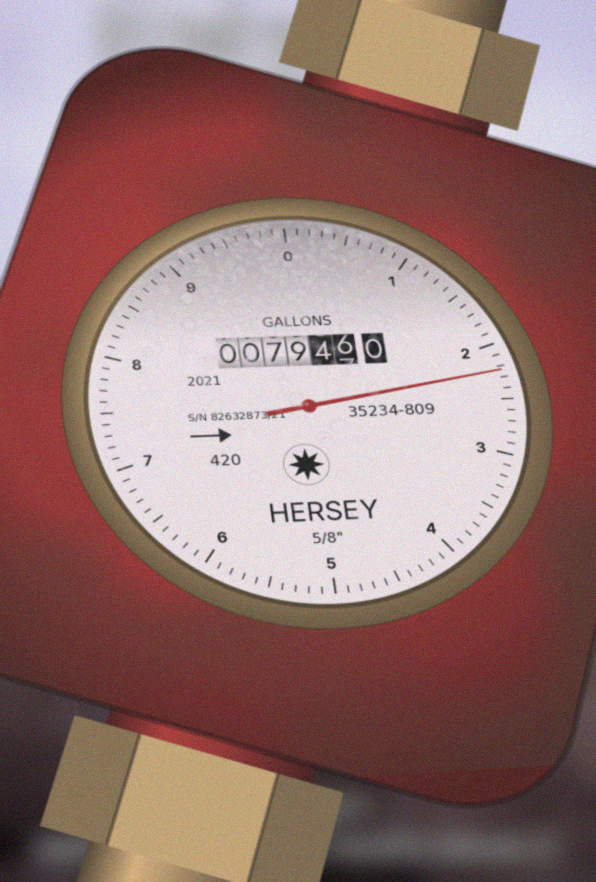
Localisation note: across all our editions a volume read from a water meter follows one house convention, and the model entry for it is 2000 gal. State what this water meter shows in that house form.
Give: 79462.2 gal
